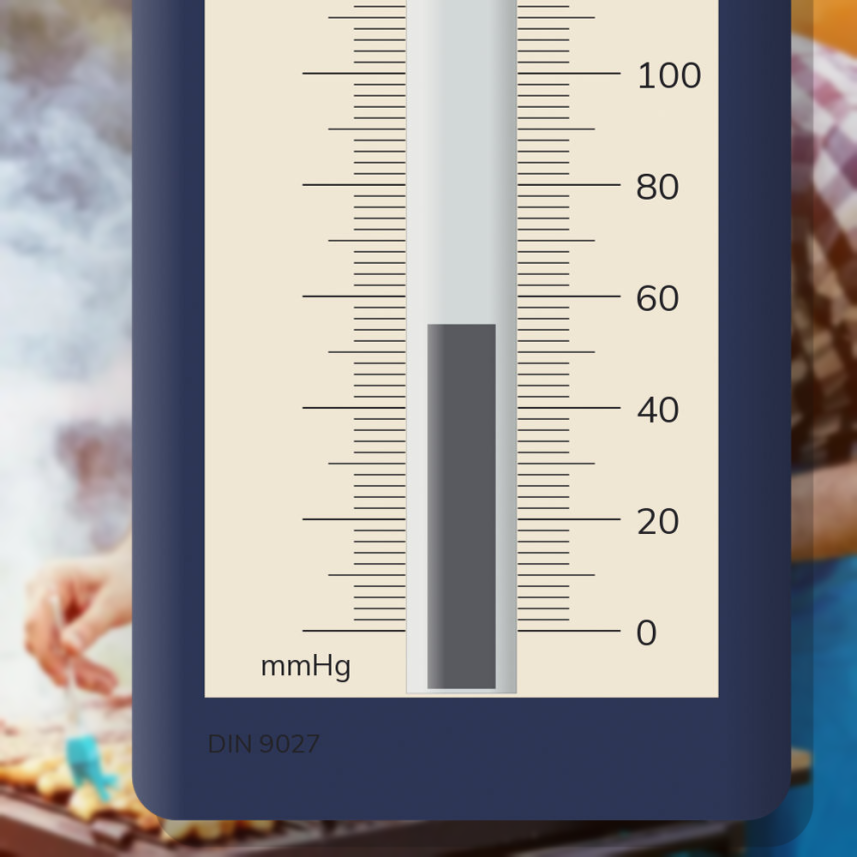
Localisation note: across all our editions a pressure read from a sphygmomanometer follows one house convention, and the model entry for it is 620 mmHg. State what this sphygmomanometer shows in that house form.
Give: 55 mmHg
